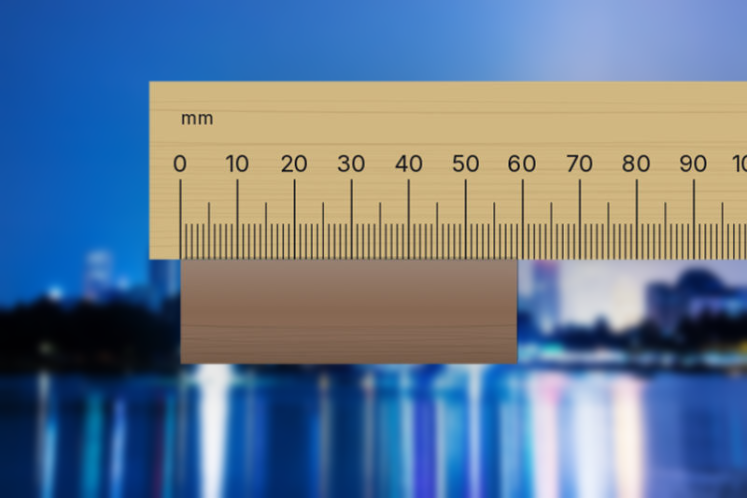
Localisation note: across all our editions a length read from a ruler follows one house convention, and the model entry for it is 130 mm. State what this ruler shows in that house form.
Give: 59 mm
